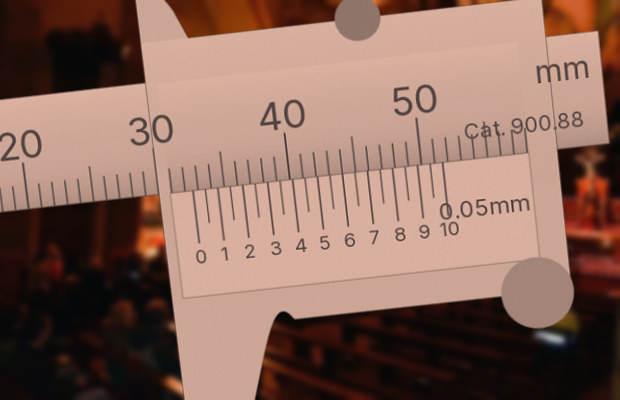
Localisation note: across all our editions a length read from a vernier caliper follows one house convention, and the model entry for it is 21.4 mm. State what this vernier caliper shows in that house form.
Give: 32.6 mm
